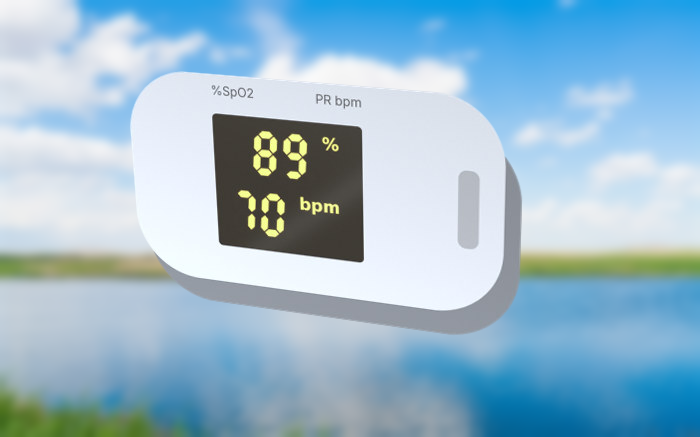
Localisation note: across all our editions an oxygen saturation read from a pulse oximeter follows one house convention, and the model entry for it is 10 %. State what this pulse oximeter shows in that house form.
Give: 89 %
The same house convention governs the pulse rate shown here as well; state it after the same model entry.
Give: 70 bpm
